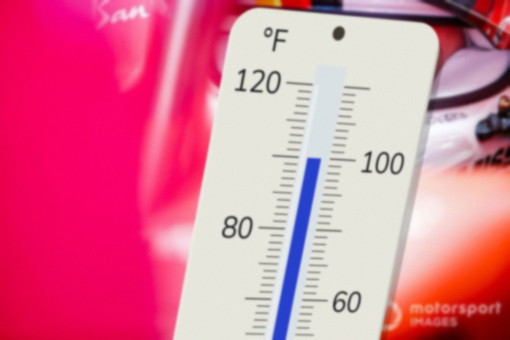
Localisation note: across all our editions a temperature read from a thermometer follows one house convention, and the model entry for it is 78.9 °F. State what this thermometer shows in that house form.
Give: 100 °F
